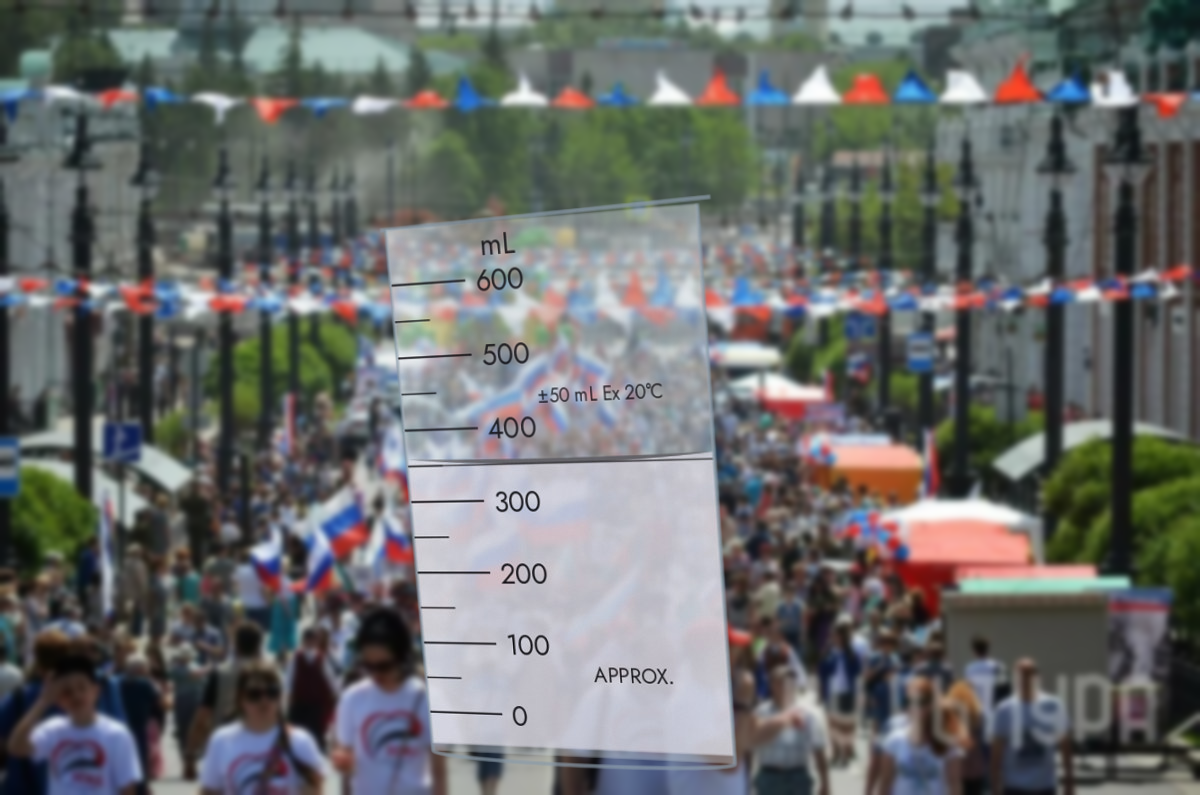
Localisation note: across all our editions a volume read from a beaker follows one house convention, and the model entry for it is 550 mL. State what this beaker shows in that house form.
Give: 350 mL
